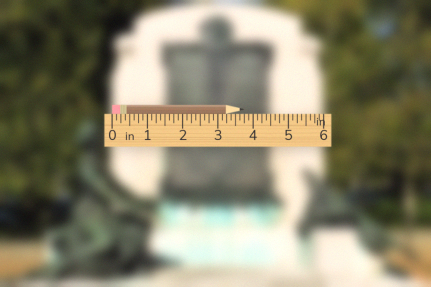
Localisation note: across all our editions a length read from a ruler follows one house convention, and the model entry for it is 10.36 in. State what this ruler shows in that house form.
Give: 3.75 in
